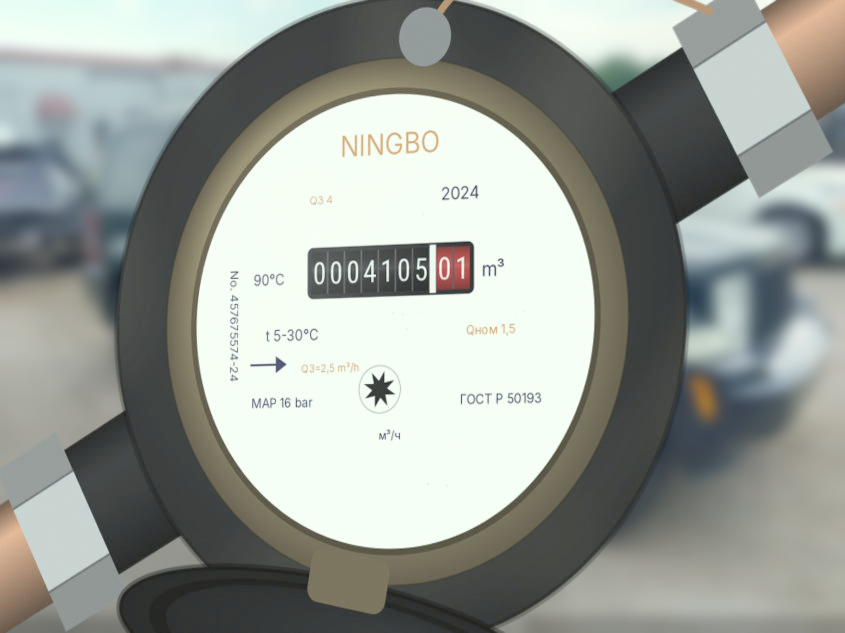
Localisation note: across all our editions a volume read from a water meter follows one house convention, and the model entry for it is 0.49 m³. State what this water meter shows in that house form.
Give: 4105.01 m³
